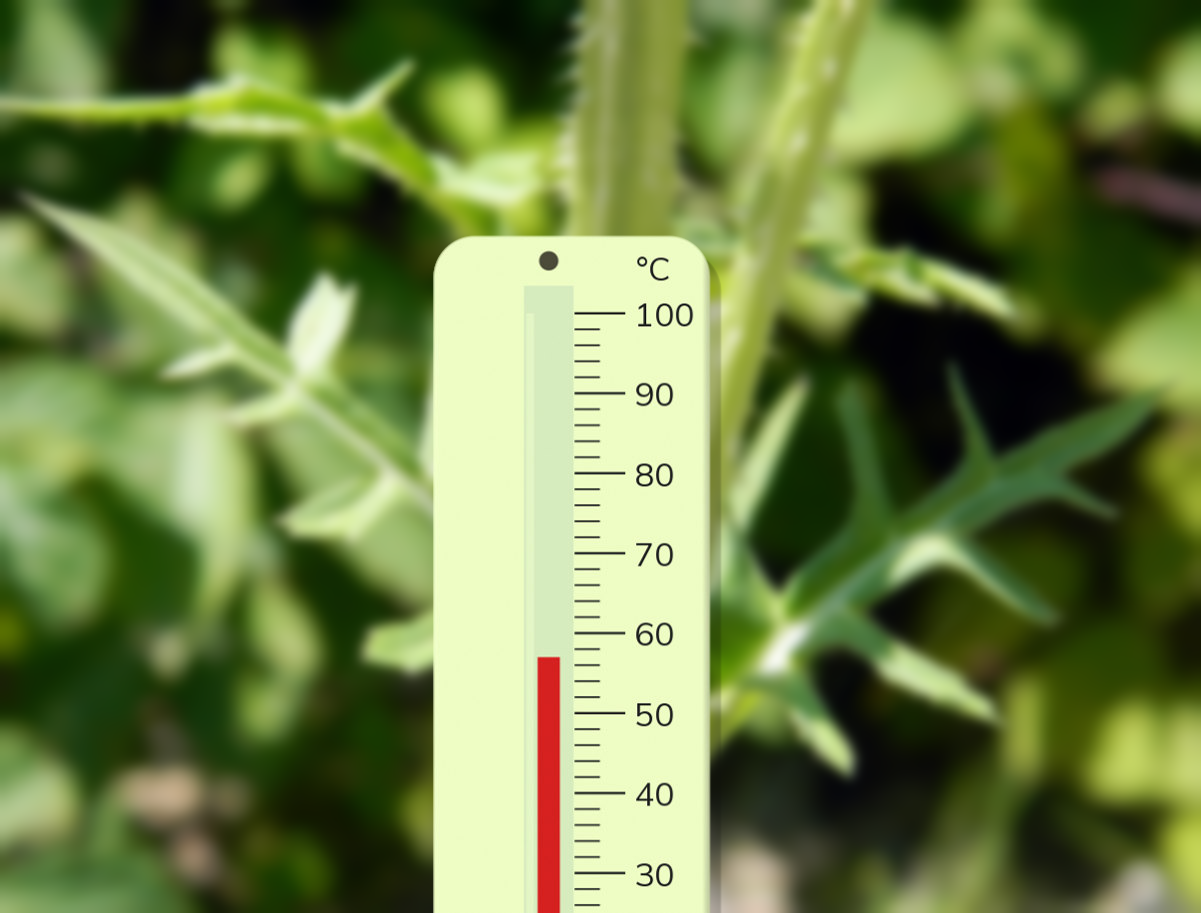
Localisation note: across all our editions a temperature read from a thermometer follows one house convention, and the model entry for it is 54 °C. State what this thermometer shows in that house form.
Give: 57 °C
